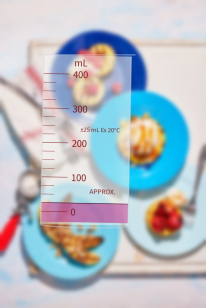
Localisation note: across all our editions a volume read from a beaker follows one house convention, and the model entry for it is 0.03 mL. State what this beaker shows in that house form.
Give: 25 mL
